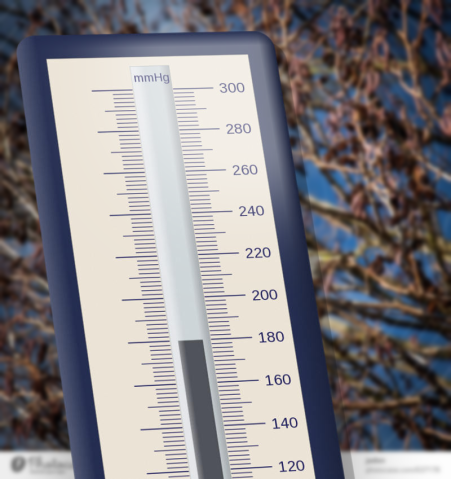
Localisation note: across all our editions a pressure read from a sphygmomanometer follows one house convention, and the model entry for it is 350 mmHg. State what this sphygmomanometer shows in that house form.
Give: 180 mmHg
